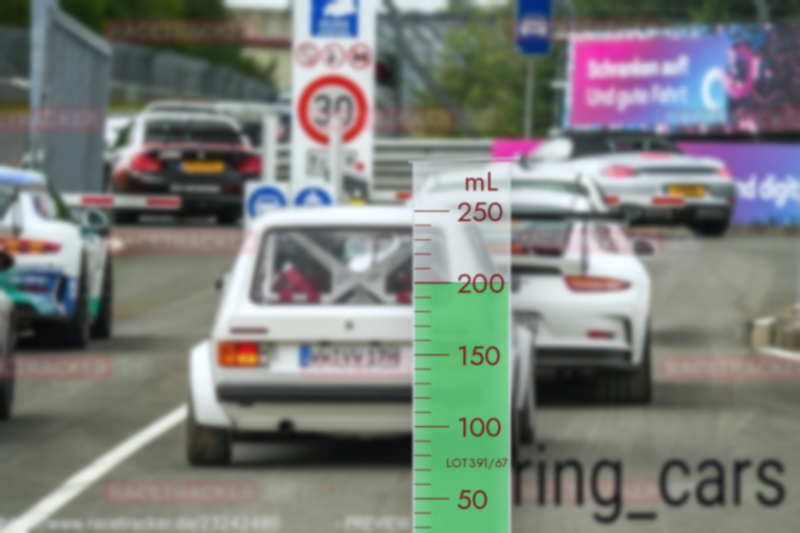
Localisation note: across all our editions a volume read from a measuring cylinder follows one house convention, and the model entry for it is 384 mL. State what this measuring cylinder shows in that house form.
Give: 200 mL
